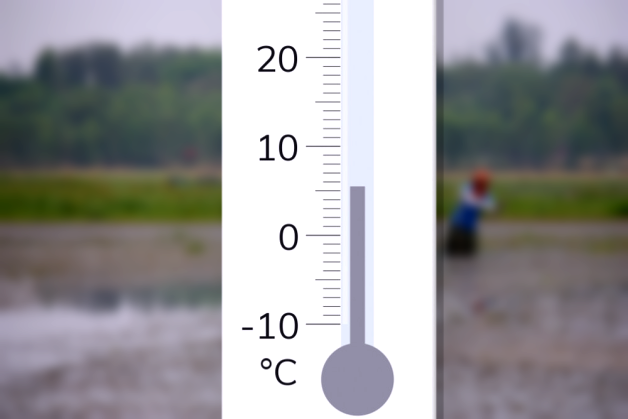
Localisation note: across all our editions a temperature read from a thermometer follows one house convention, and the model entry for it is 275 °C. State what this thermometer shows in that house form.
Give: 5.5 °C
